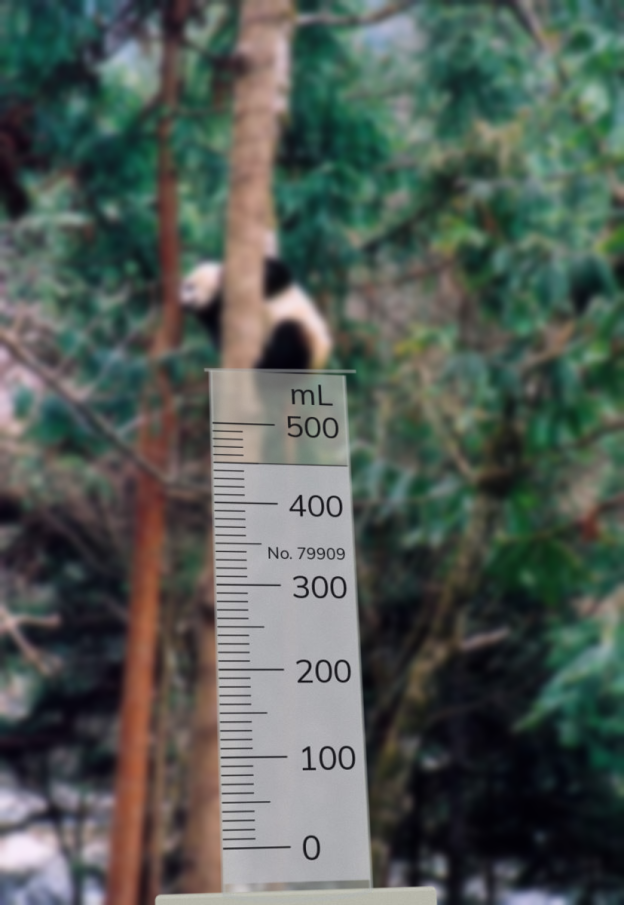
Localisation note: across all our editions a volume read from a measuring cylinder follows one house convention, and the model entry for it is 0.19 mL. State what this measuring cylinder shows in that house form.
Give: 450 mL
